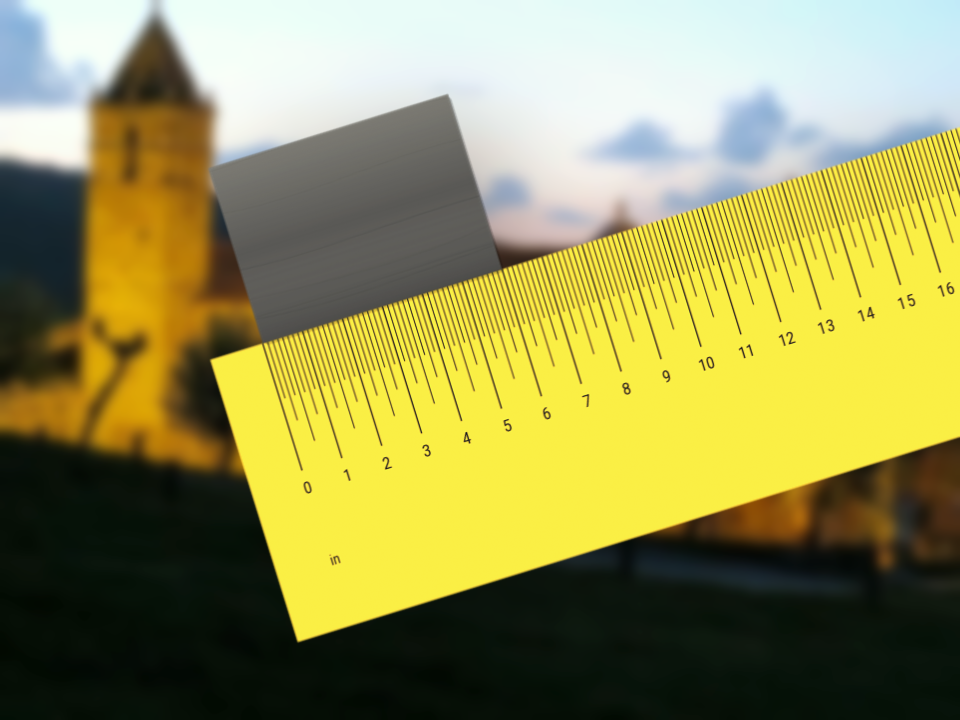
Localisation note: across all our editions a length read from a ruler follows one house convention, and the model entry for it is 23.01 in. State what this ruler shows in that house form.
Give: 6 in
